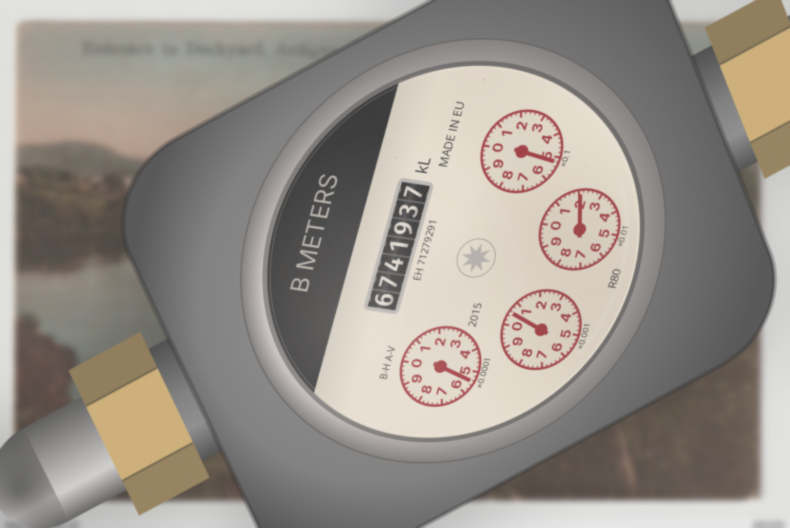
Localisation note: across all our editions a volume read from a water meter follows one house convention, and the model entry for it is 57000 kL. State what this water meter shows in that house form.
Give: 6741937.5205 kL
